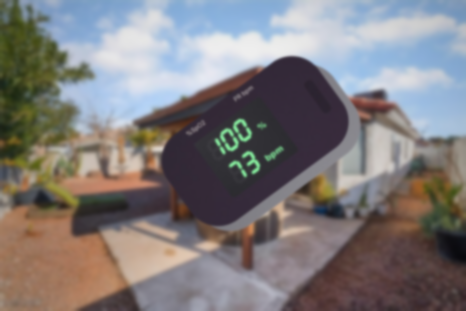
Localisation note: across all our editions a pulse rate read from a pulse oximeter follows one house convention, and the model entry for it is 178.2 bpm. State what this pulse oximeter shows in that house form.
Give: 73 bpm
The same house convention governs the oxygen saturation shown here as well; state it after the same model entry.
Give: 100 %
